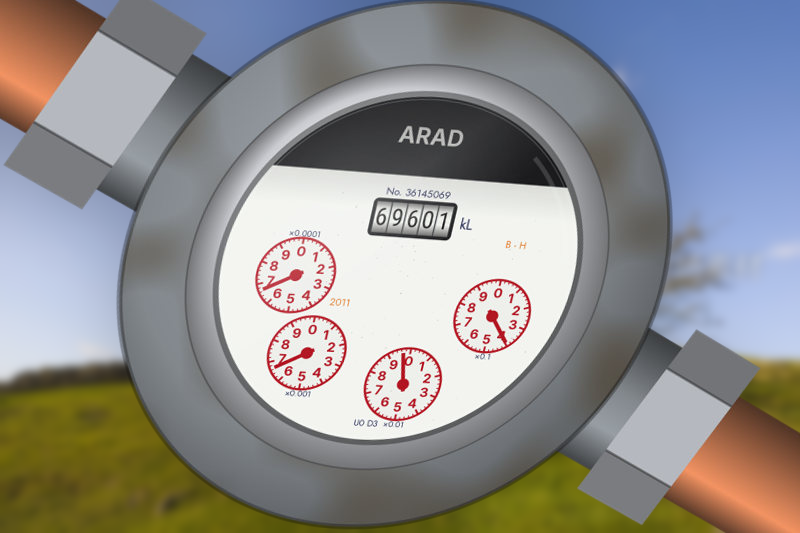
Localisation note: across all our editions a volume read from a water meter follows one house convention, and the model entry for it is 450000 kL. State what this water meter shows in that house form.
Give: 69601.3966 kL
